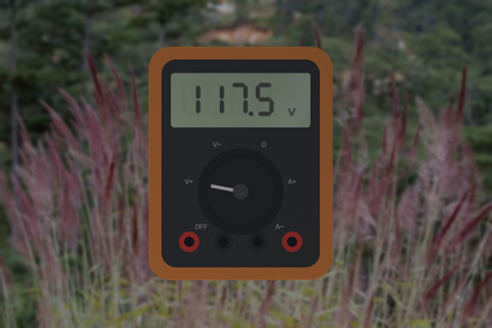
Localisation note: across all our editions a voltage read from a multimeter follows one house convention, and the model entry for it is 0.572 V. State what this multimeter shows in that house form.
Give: 117.5 V
